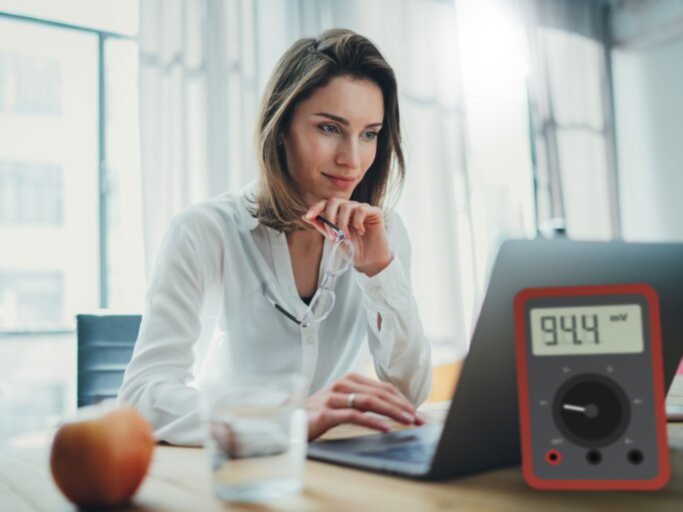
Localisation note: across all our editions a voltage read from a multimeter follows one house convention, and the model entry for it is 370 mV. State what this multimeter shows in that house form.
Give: 94.4 mV
